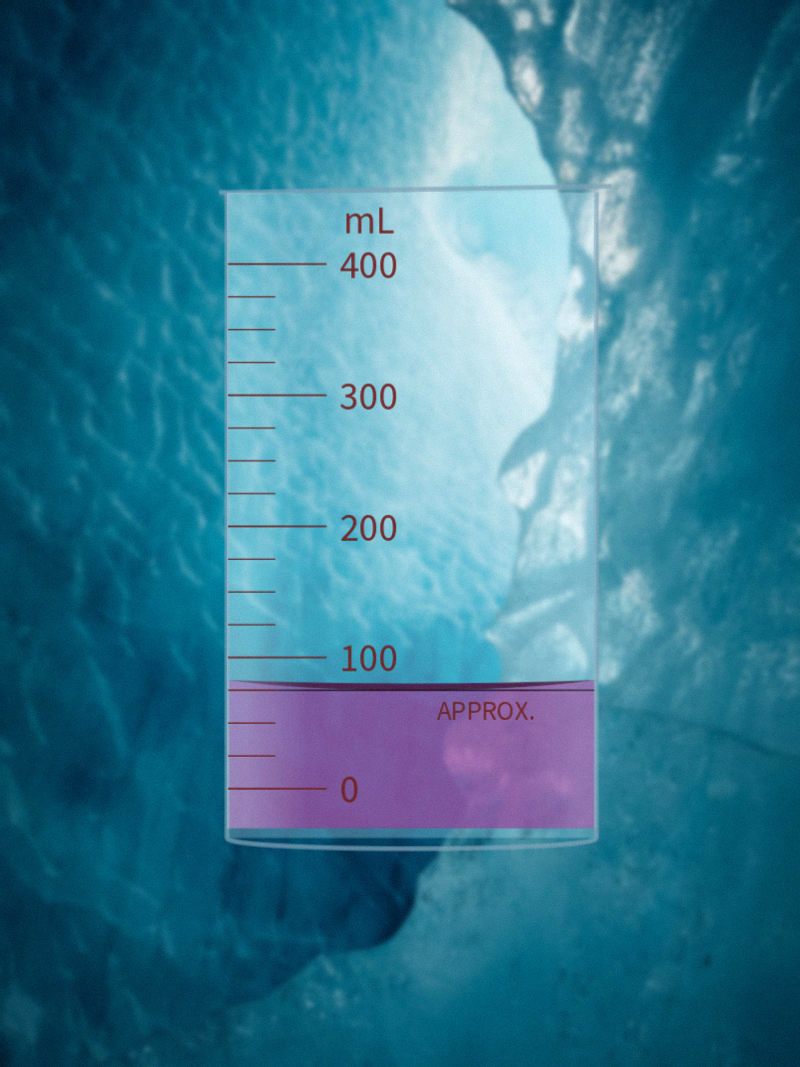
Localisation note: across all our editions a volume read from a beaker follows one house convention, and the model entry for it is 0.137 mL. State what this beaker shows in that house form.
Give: 75 mL
